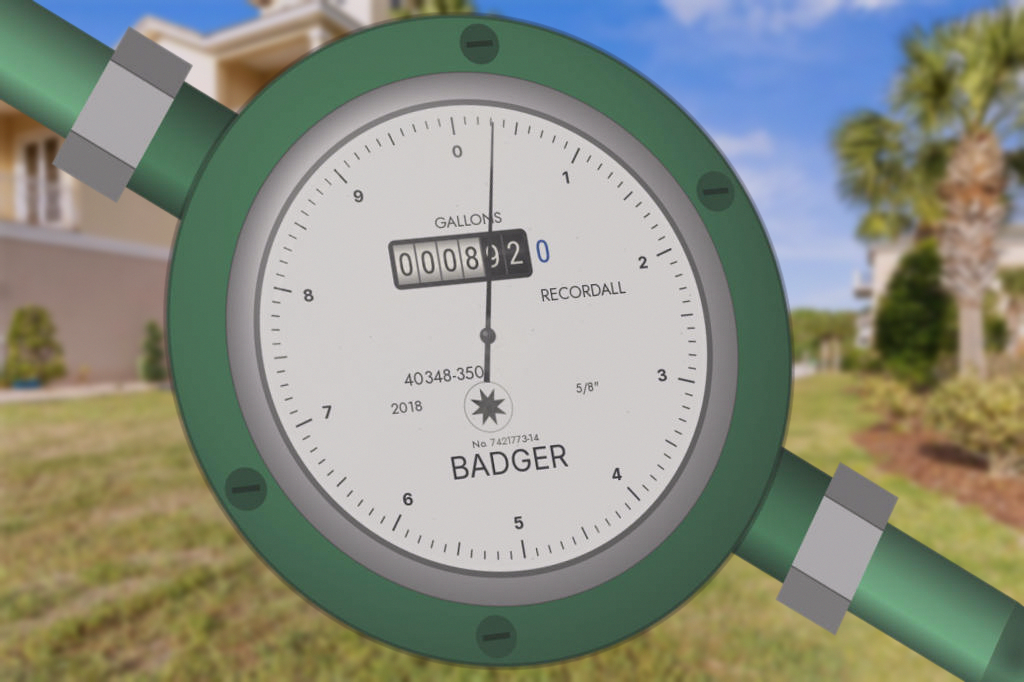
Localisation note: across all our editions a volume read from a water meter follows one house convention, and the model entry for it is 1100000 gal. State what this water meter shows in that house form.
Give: 8920.3 gal
